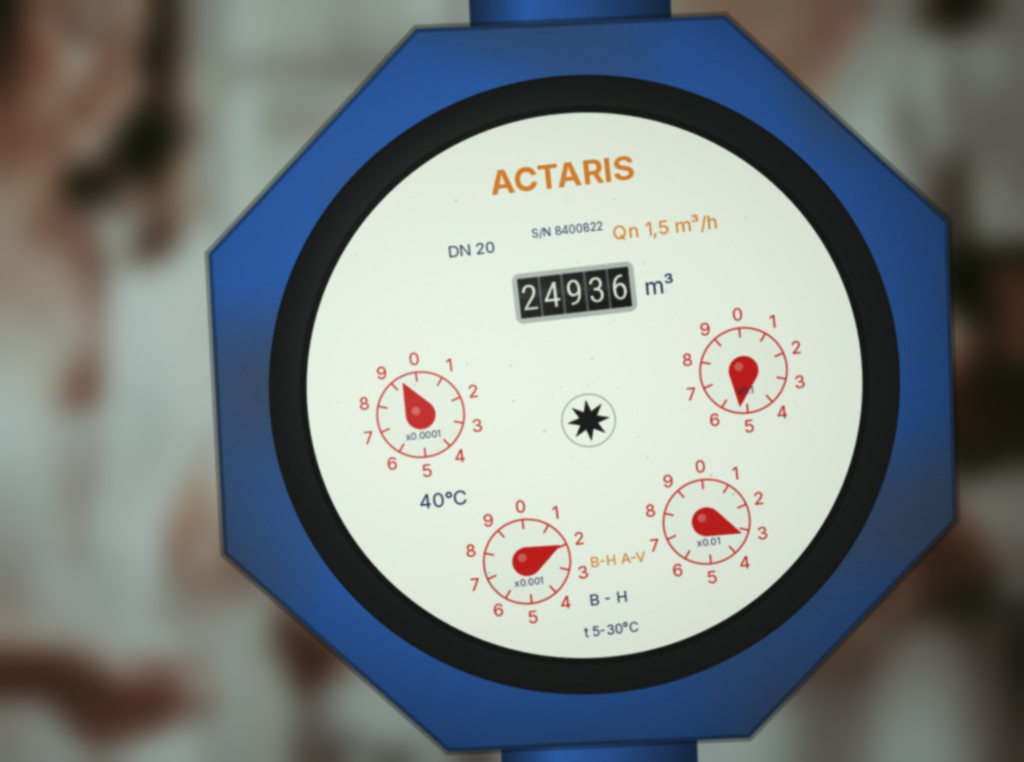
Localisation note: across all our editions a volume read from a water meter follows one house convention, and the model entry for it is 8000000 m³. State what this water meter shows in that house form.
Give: 24936.5319 m³
